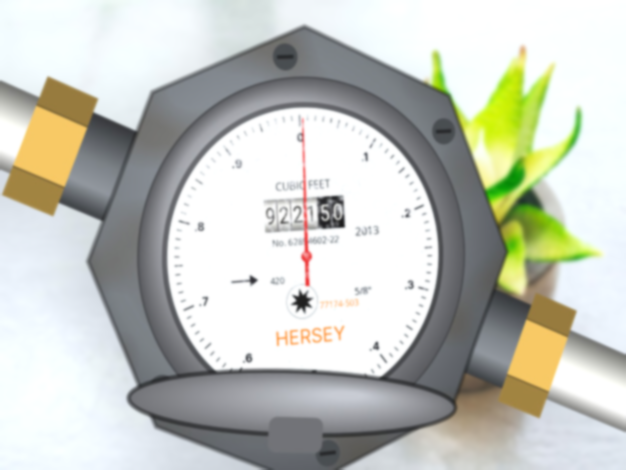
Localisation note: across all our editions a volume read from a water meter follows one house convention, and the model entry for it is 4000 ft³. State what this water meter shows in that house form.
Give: 922150.00 ft³
